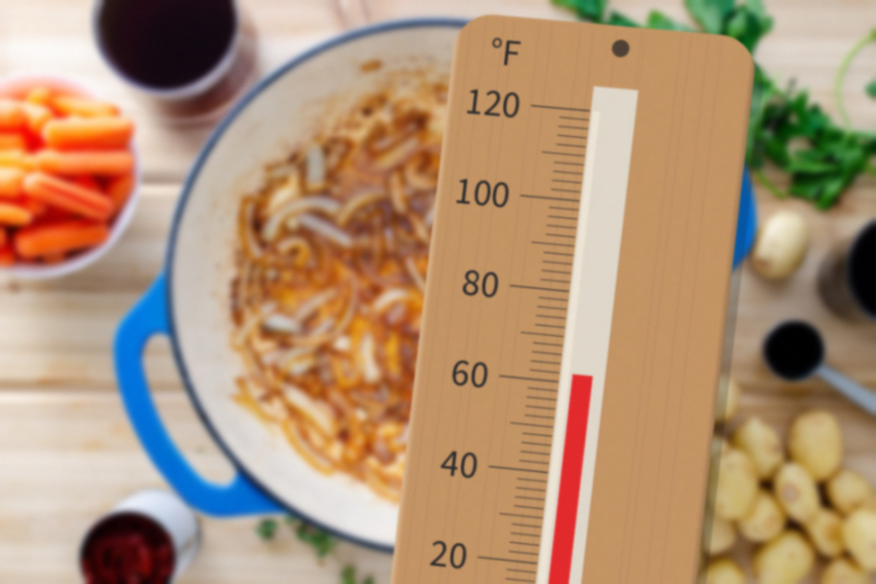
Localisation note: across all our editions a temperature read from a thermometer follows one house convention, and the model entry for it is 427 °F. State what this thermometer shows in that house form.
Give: 62 °F
